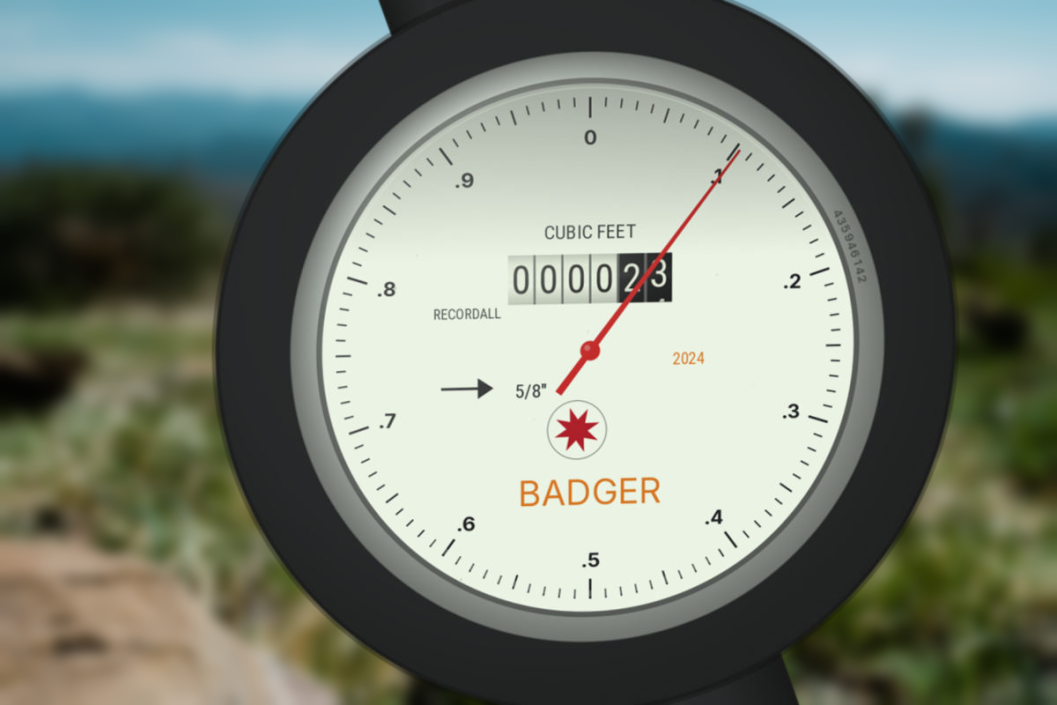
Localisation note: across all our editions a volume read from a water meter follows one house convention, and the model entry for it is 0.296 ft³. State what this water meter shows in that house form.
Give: 23.10 ft³
